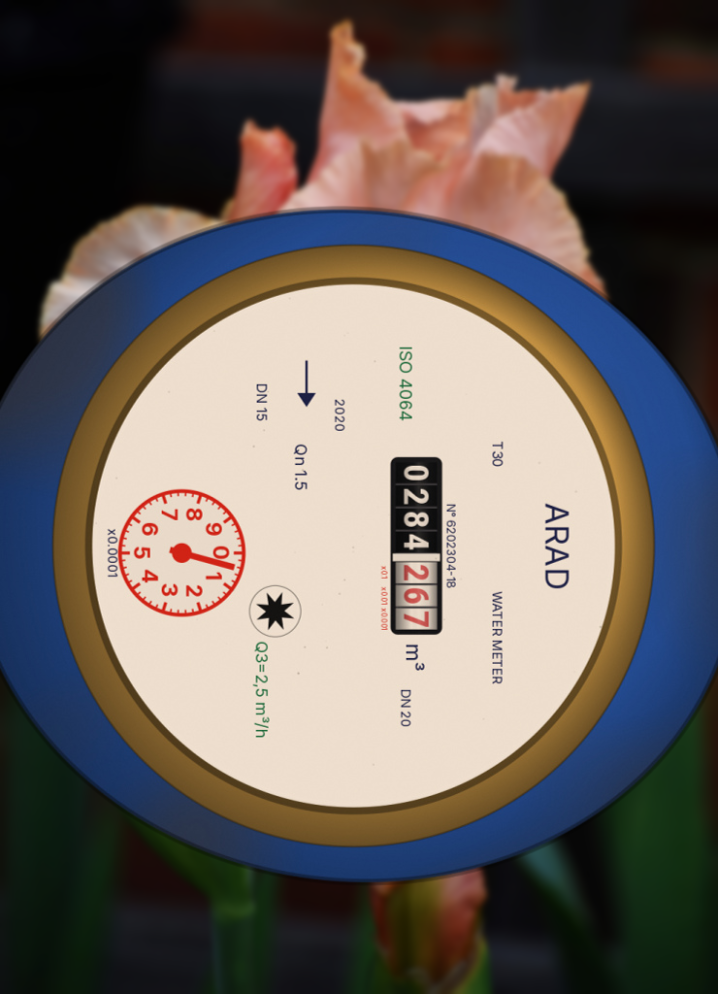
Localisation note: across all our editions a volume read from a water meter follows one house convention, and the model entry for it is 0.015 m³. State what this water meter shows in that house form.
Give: 284.2670 m³
